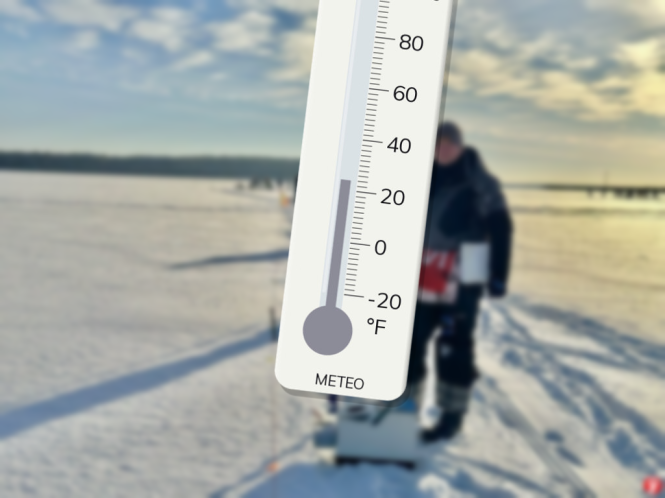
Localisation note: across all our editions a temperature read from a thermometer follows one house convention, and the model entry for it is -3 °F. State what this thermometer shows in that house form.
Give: 24 °F
